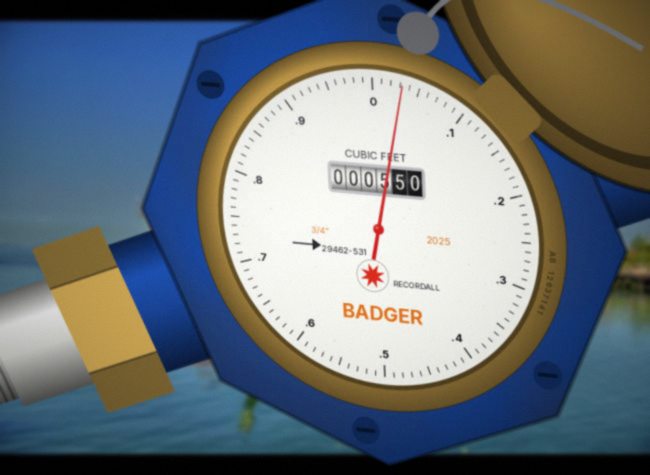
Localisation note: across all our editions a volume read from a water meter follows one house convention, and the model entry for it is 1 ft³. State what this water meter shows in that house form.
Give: 550.03 ft³
